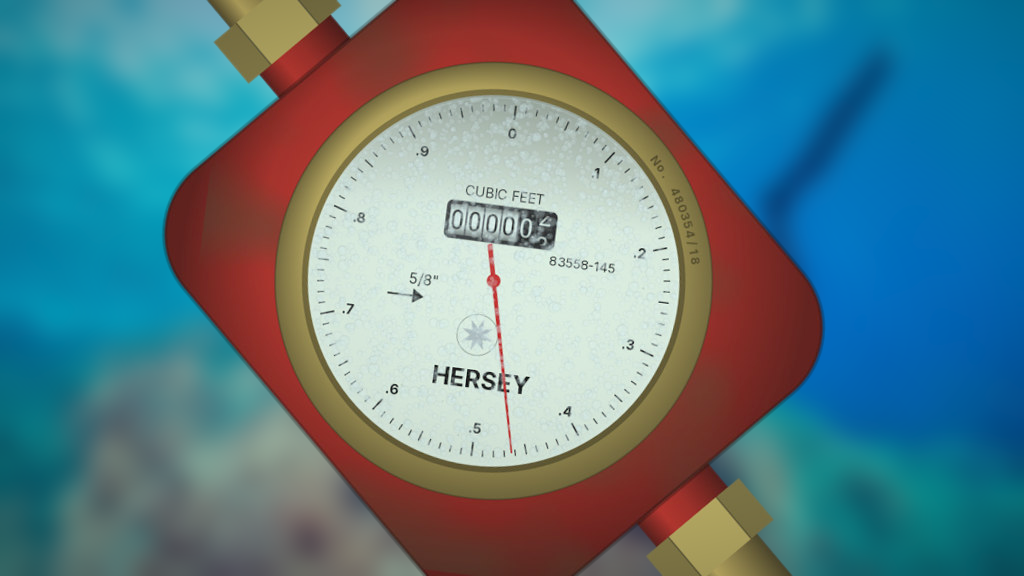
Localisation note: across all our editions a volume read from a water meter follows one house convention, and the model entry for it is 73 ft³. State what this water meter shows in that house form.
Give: 2.46 ft³
